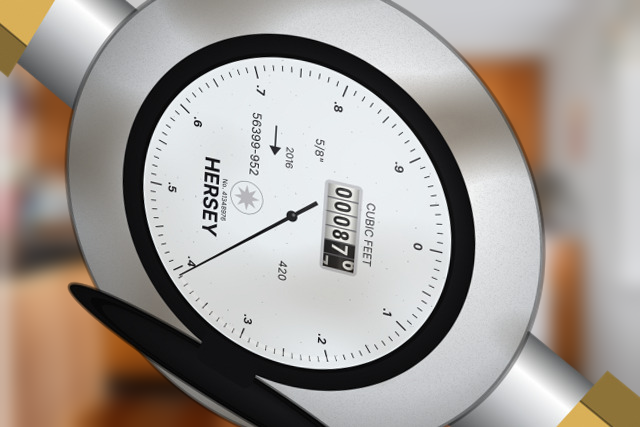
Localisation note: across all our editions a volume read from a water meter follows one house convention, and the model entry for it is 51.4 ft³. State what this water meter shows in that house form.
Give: 876.39 ft³
